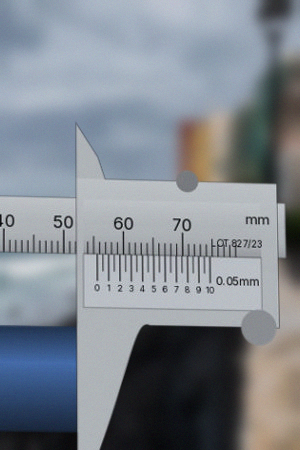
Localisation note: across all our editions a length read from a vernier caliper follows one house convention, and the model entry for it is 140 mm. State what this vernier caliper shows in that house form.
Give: 55.6 mm
